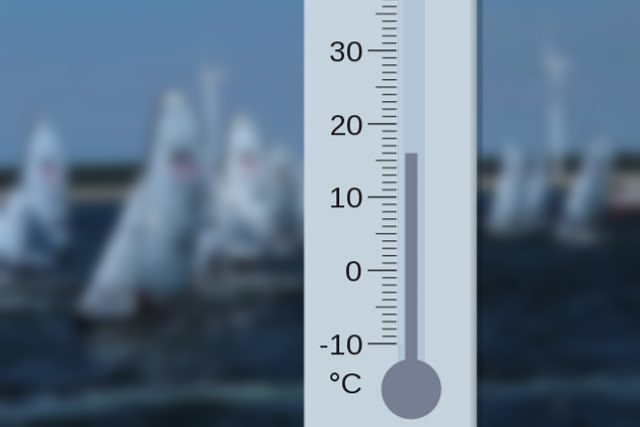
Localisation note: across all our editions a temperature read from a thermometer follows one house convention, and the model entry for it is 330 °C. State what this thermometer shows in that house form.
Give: 16 °C
